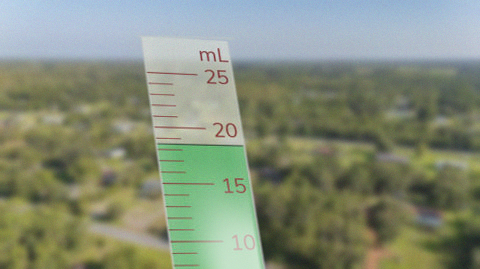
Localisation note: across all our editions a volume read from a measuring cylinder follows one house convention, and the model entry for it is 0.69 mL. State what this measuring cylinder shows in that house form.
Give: 18.5 mL
